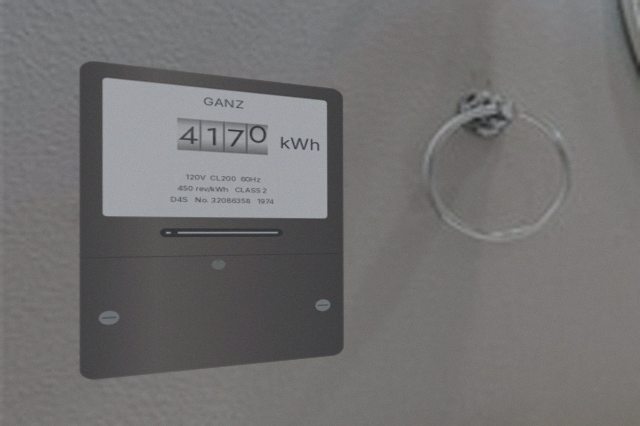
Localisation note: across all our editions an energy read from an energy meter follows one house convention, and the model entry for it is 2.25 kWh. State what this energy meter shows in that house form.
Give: 4170 kWh
